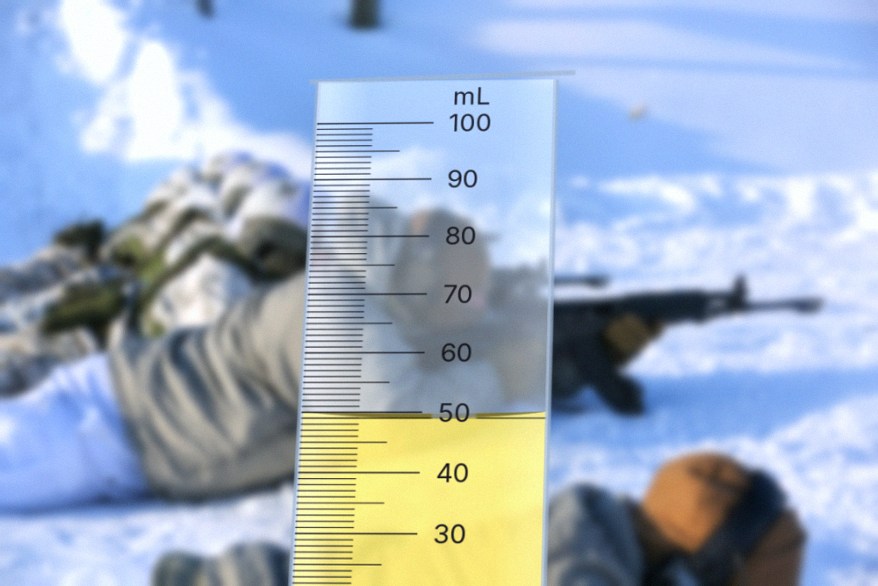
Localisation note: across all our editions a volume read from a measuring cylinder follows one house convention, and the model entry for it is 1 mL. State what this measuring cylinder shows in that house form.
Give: 49 mL
